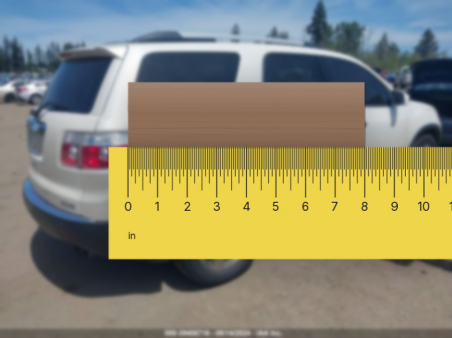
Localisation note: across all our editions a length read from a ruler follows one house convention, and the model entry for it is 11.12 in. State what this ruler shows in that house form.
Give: 8 in
